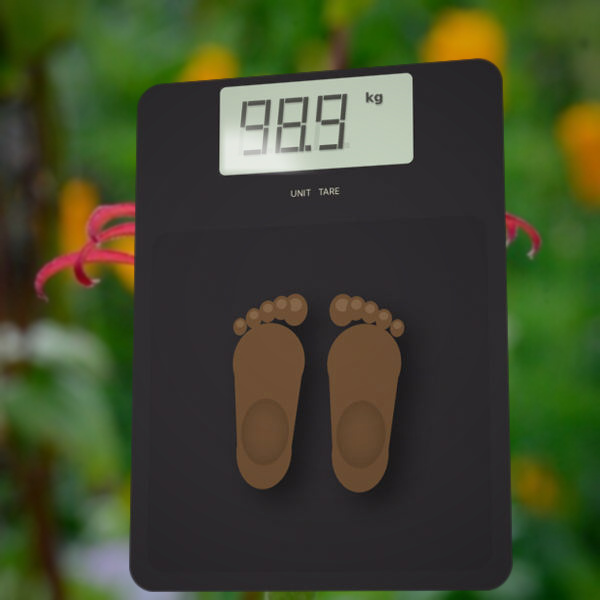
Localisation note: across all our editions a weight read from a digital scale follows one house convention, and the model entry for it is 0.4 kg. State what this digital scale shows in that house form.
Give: 98.9 kg
